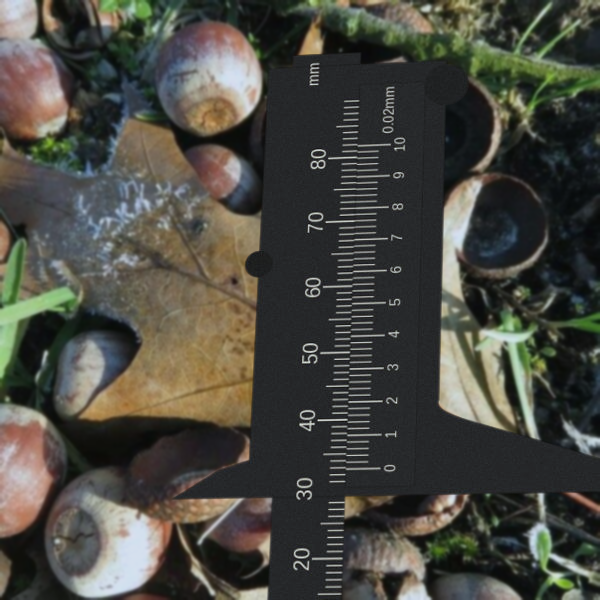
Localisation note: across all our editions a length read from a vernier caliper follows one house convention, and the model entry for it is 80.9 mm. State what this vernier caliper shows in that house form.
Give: 32.8 mm
